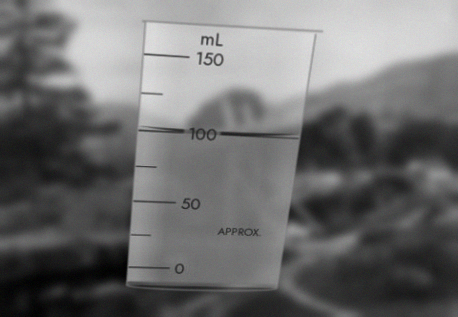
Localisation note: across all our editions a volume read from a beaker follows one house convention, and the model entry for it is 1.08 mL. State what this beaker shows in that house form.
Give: 100 mL
